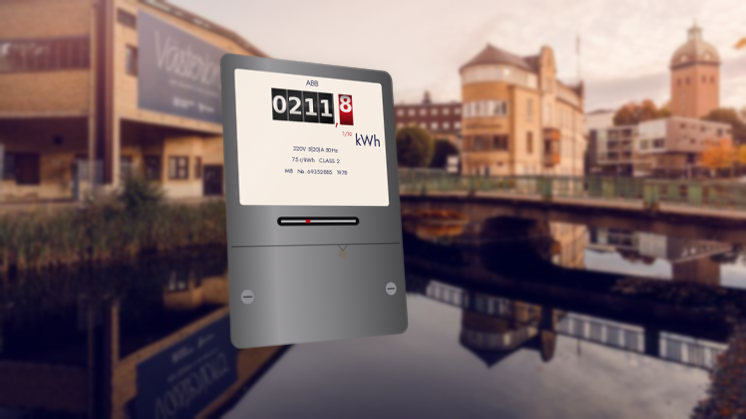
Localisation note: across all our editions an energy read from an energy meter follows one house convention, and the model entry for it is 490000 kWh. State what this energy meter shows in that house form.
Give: 211.8 kWh
